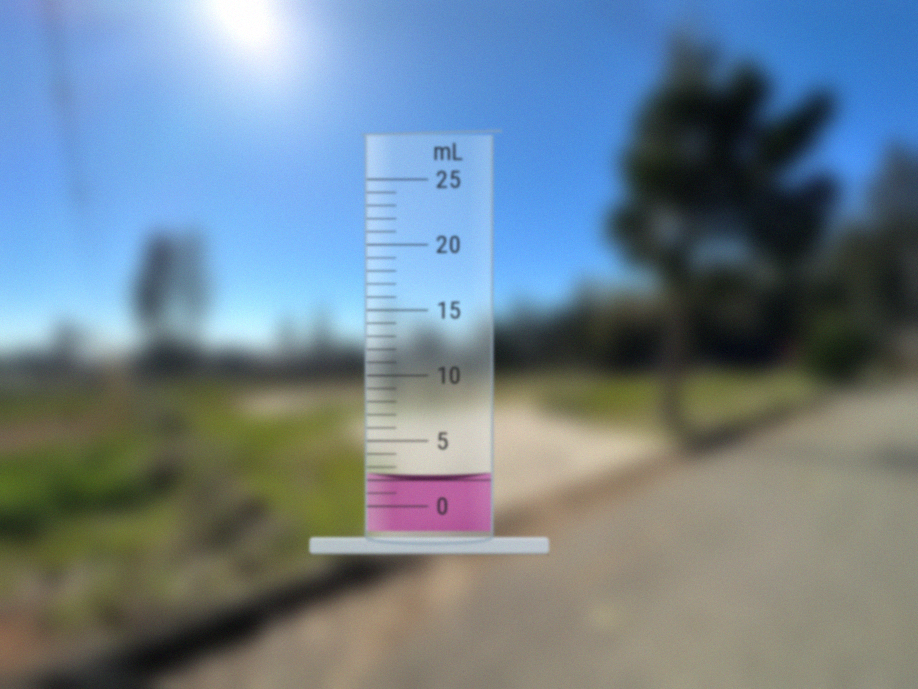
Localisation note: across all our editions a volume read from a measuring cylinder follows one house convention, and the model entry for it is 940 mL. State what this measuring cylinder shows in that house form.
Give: 2 mL
